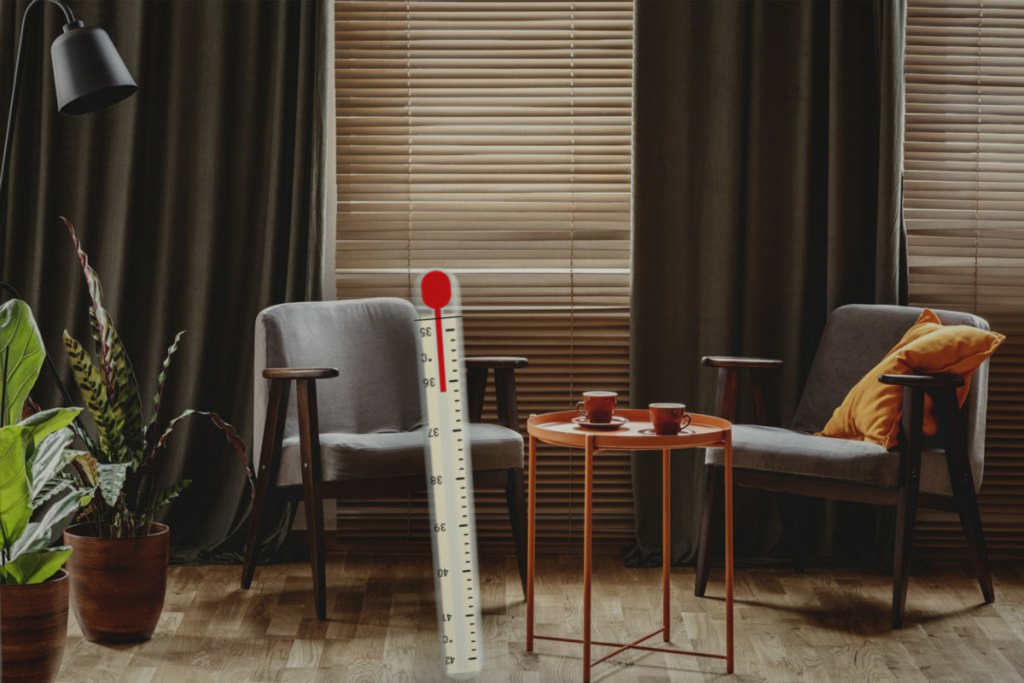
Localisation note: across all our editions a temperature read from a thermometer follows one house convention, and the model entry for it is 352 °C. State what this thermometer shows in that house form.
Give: 36.2 °C
